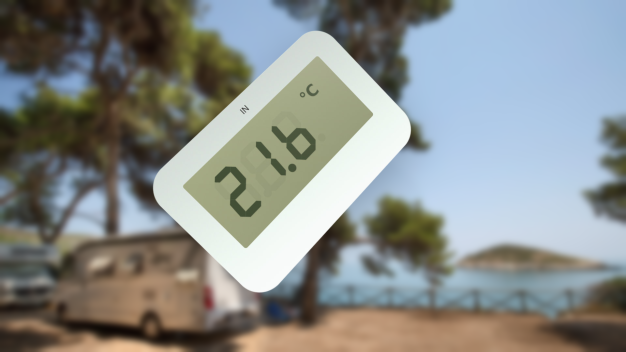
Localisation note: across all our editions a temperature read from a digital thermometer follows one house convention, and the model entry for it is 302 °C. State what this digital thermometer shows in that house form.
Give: 21.6 °C
